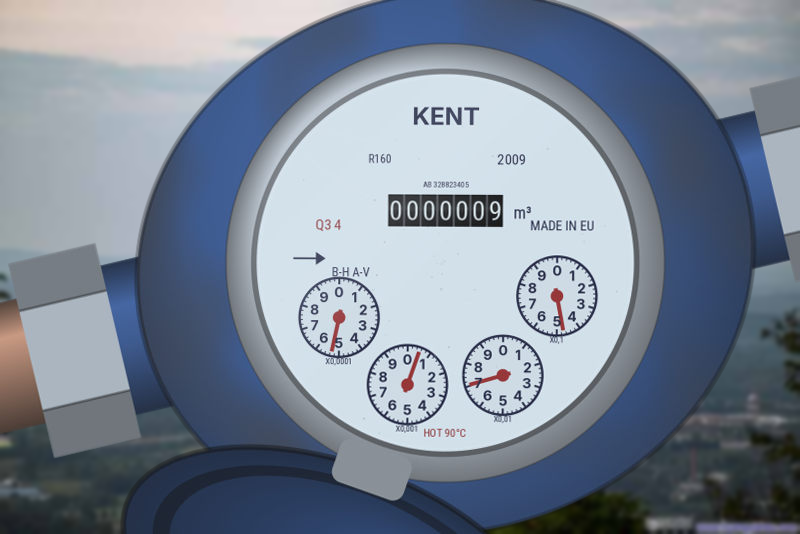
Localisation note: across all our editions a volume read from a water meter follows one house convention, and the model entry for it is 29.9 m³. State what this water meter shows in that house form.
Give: 9.4705 m³
